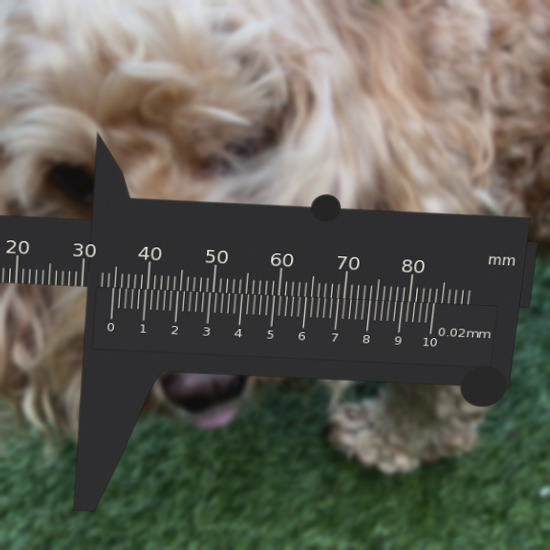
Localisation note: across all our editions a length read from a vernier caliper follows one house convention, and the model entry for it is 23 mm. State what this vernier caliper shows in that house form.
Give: 34.8 mm
